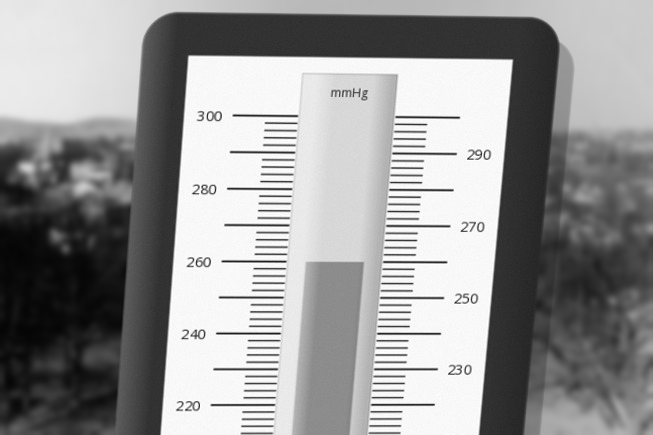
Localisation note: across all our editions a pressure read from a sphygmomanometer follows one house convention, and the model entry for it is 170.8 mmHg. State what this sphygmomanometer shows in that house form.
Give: 260 mmHg
